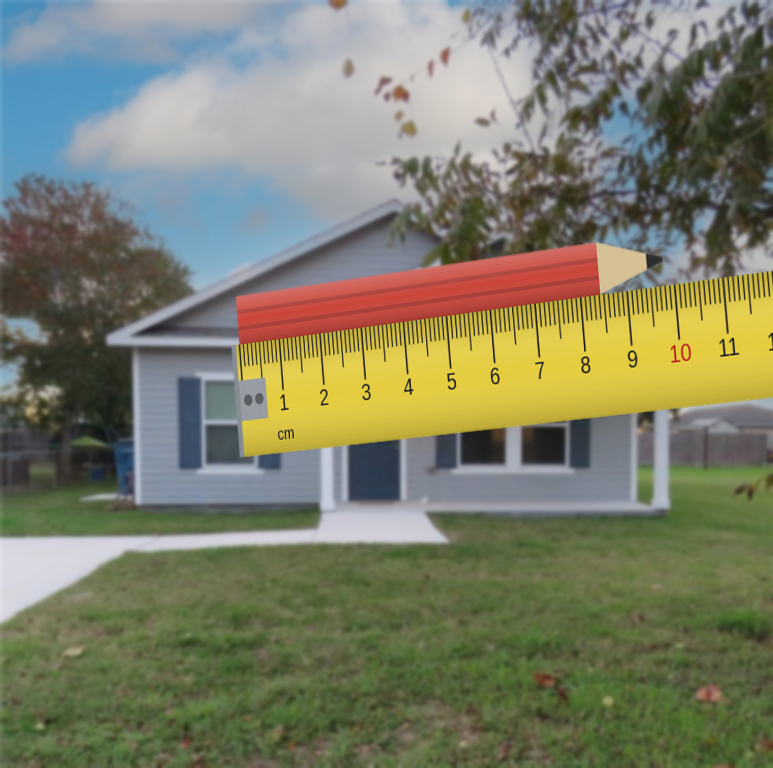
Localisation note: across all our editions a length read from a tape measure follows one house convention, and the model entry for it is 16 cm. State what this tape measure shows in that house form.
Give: 9.8 cm
